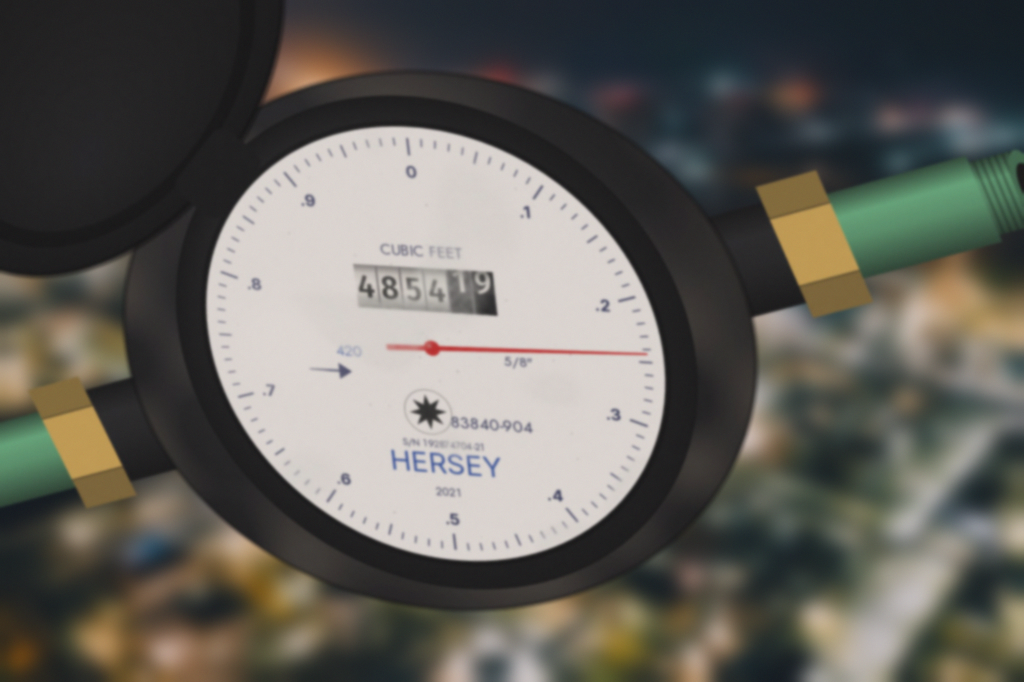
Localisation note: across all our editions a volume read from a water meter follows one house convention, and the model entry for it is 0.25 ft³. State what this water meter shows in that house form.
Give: 485419.24 ft³
